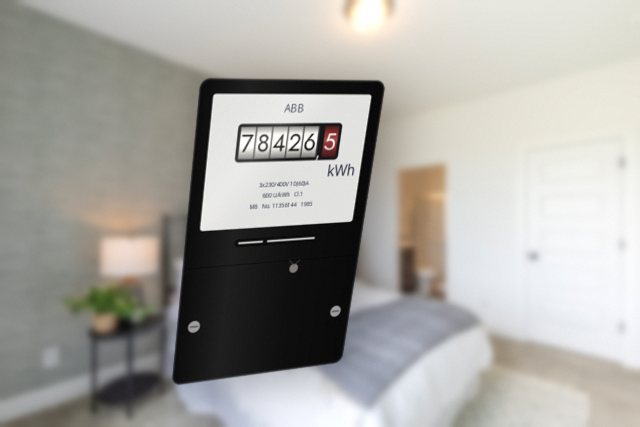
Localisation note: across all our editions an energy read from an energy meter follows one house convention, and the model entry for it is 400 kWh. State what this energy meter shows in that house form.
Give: 78426.5 kWh
